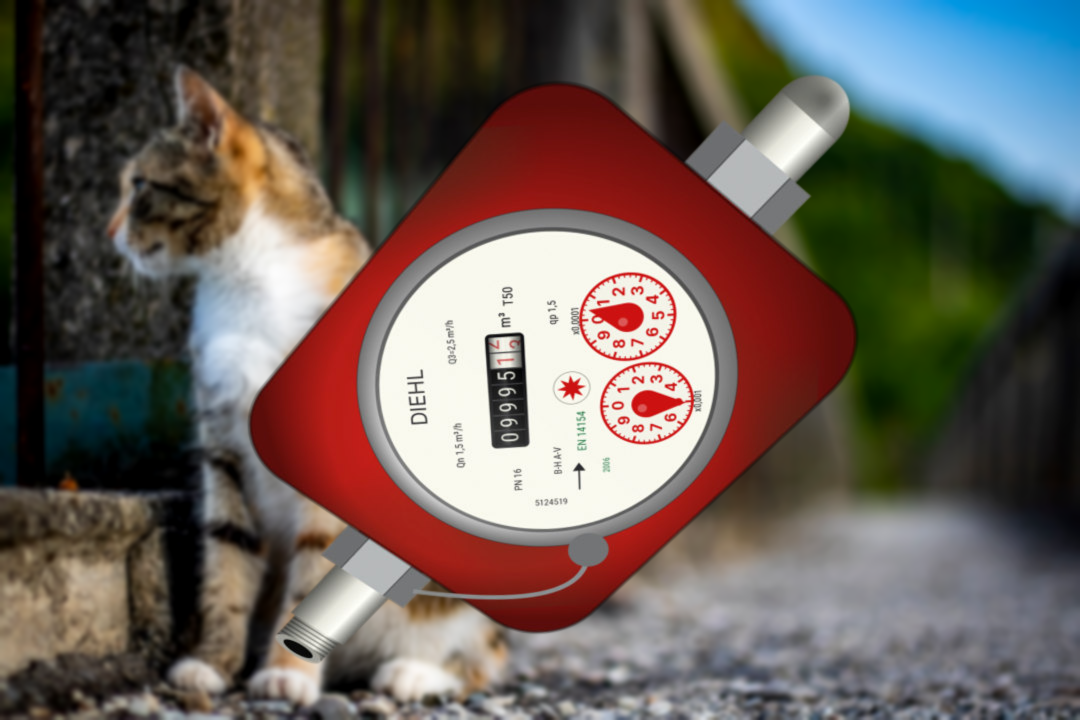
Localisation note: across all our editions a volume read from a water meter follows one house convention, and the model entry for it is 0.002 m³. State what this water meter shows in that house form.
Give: 9995.1250 m³
